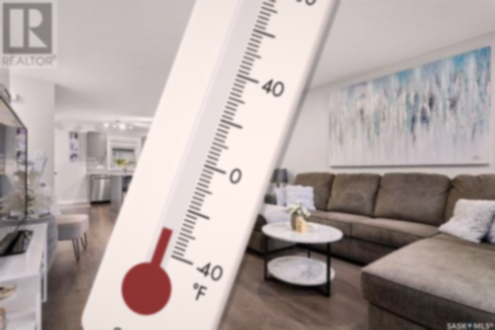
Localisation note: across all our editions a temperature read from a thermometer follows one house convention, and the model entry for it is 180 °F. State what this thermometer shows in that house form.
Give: -30 °F
